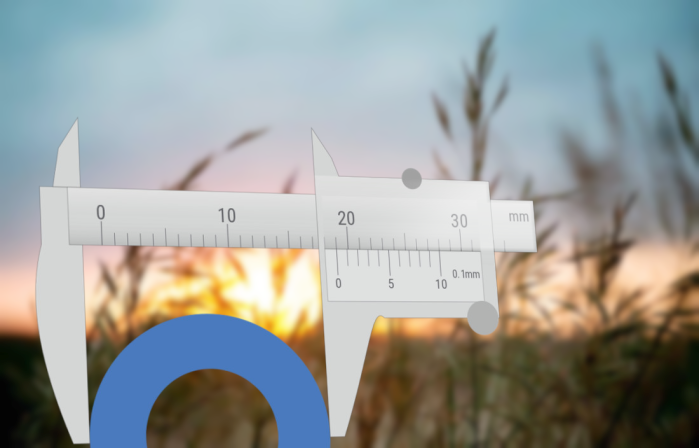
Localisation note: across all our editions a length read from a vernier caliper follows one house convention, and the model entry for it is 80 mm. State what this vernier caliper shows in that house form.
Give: 19.0 mm
